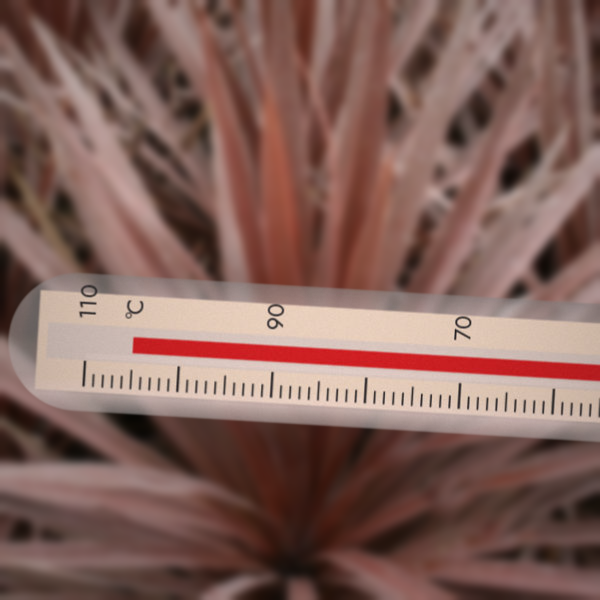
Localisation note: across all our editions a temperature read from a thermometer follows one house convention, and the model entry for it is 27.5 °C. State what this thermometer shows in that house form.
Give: 105 °C
